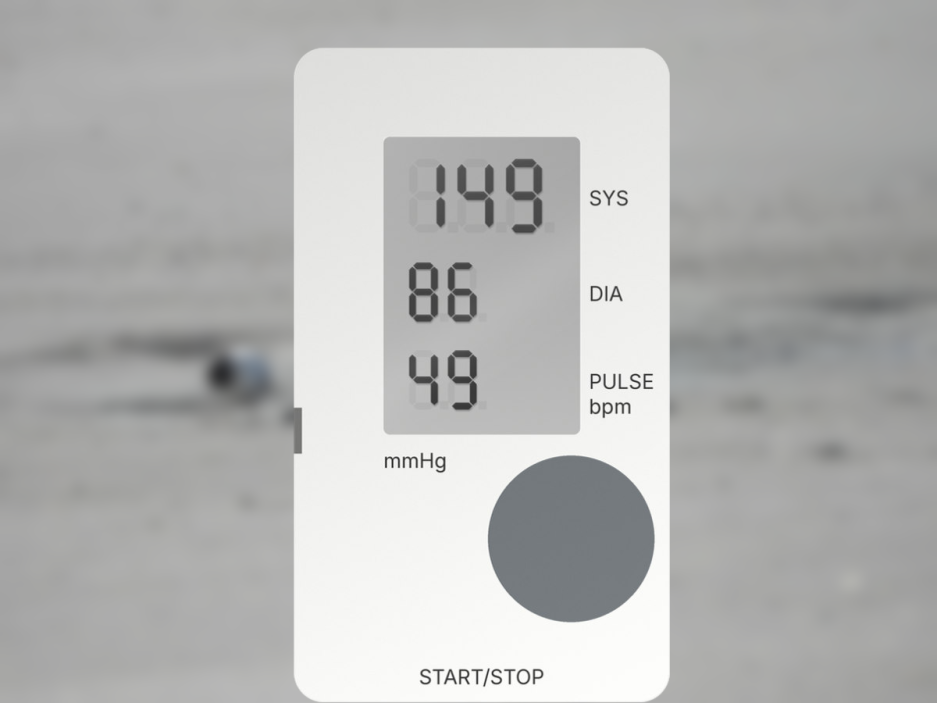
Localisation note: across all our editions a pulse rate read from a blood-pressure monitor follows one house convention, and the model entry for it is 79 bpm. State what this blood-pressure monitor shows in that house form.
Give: 49 bpm
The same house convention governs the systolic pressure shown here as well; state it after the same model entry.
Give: 149 mmHg
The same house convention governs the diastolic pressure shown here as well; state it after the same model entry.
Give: 86 mmHg
